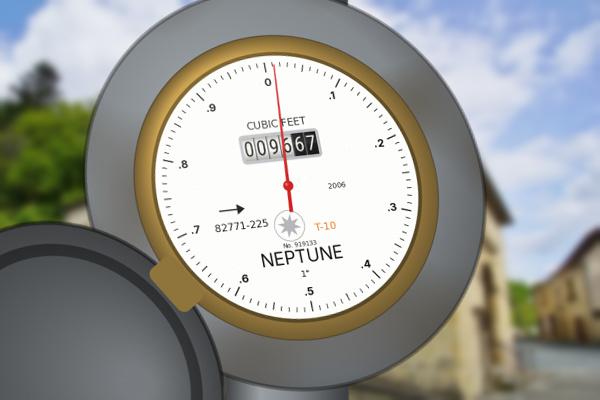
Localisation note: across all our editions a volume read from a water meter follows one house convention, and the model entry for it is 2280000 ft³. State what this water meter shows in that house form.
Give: 9667.01 ft³
